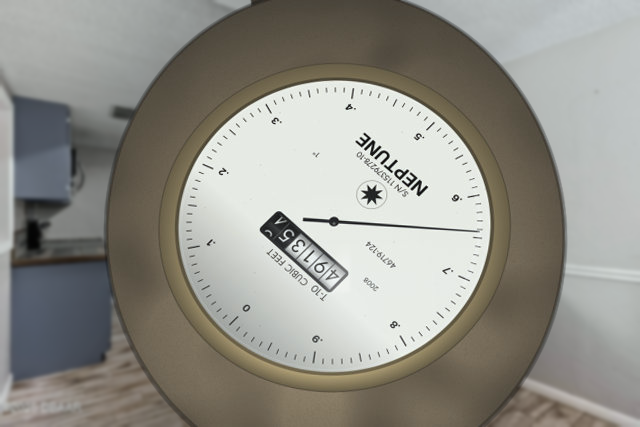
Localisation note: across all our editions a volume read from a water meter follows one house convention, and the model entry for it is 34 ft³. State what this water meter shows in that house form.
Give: 491353.64 ft³
